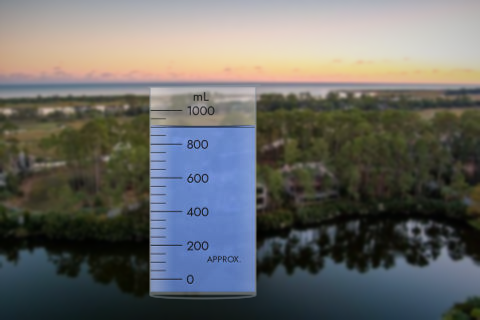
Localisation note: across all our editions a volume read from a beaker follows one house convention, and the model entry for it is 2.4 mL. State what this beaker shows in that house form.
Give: 900 mL
